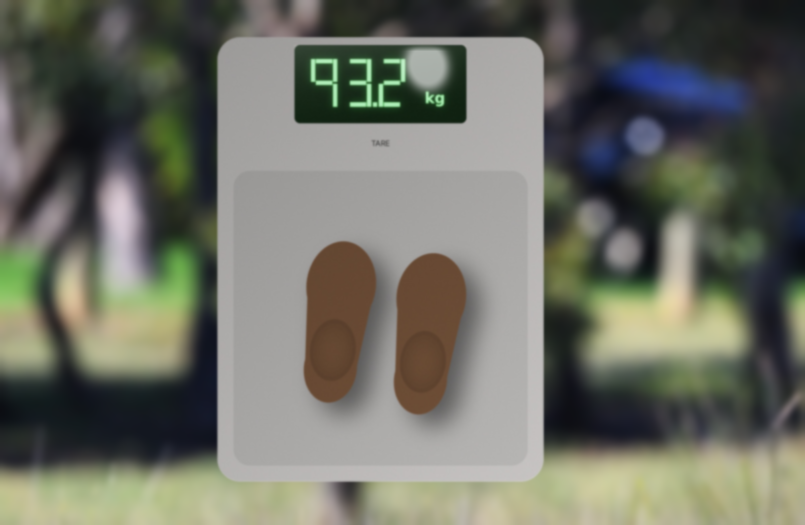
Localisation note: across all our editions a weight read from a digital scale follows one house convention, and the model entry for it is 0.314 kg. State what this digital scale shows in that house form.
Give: 93.2 kg
